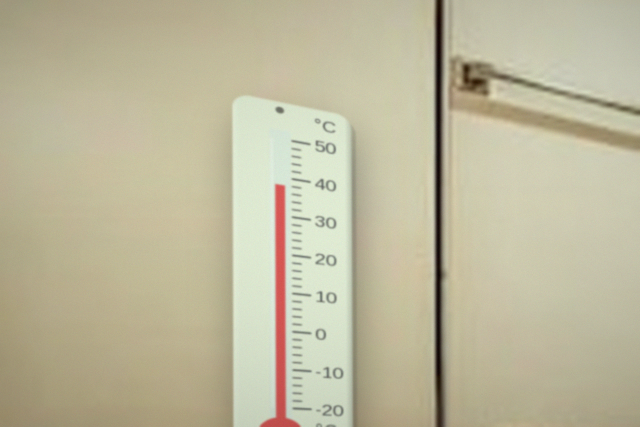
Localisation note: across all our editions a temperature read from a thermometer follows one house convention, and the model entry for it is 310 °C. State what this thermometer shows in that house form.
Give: 38 °C
